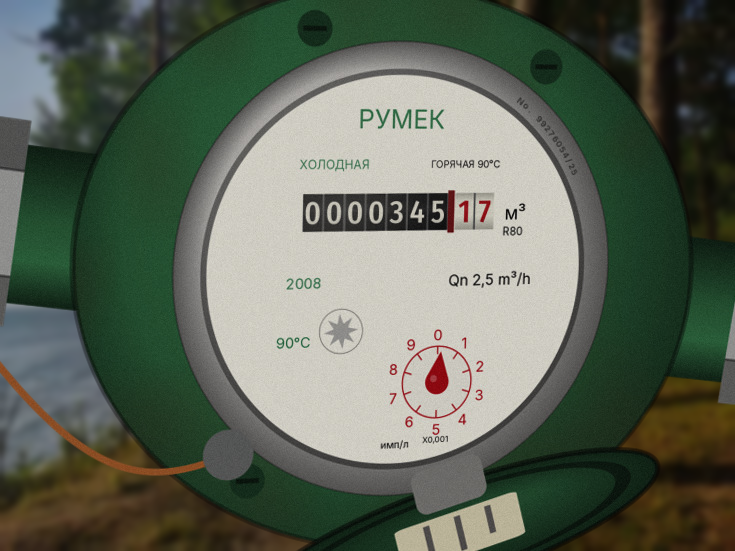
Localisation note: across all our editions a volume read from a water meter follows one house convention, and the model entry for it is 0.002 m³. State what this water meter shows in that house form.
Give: 345.170 m³
